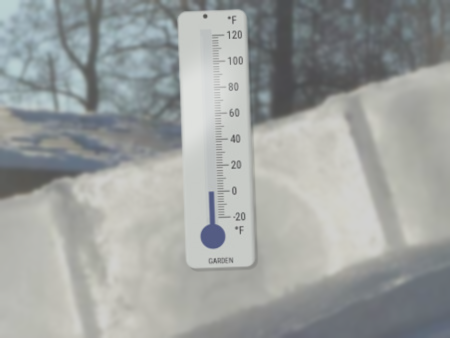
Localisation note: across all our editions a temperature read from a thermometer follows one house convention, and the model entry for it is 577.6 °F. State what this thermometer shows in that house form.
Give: 0 °F
